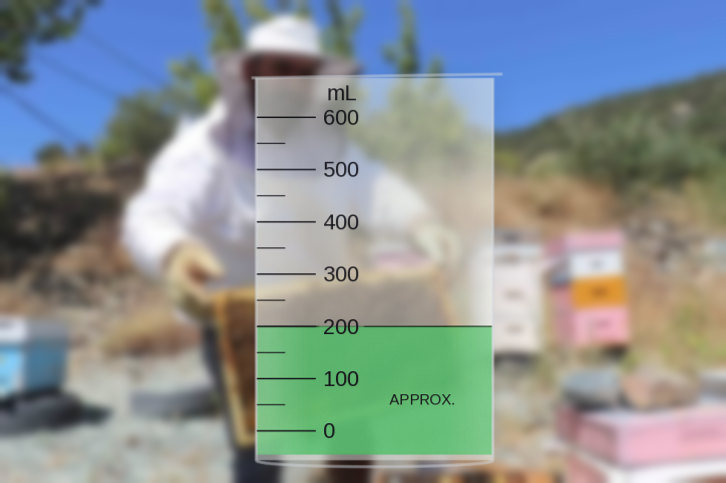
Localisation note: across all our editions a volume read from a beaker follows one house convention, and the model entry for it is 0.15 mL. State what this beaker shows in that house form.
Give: 200 mL
